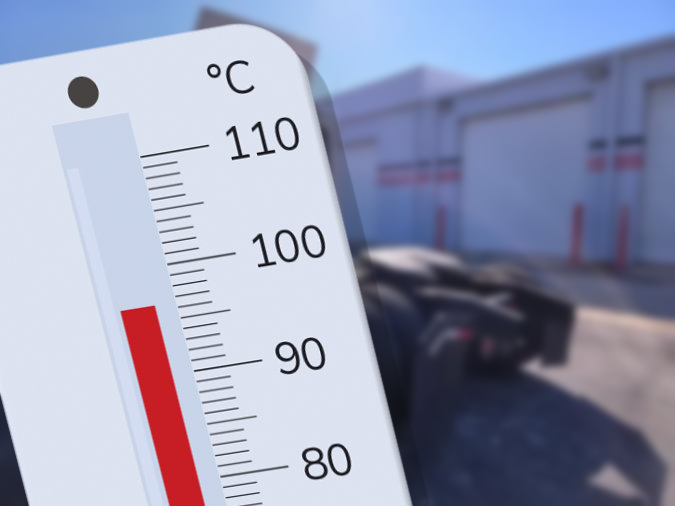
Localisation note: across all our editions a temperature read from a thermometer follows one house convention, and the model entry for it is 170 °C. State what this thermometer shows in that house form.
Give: 96.5 °C
